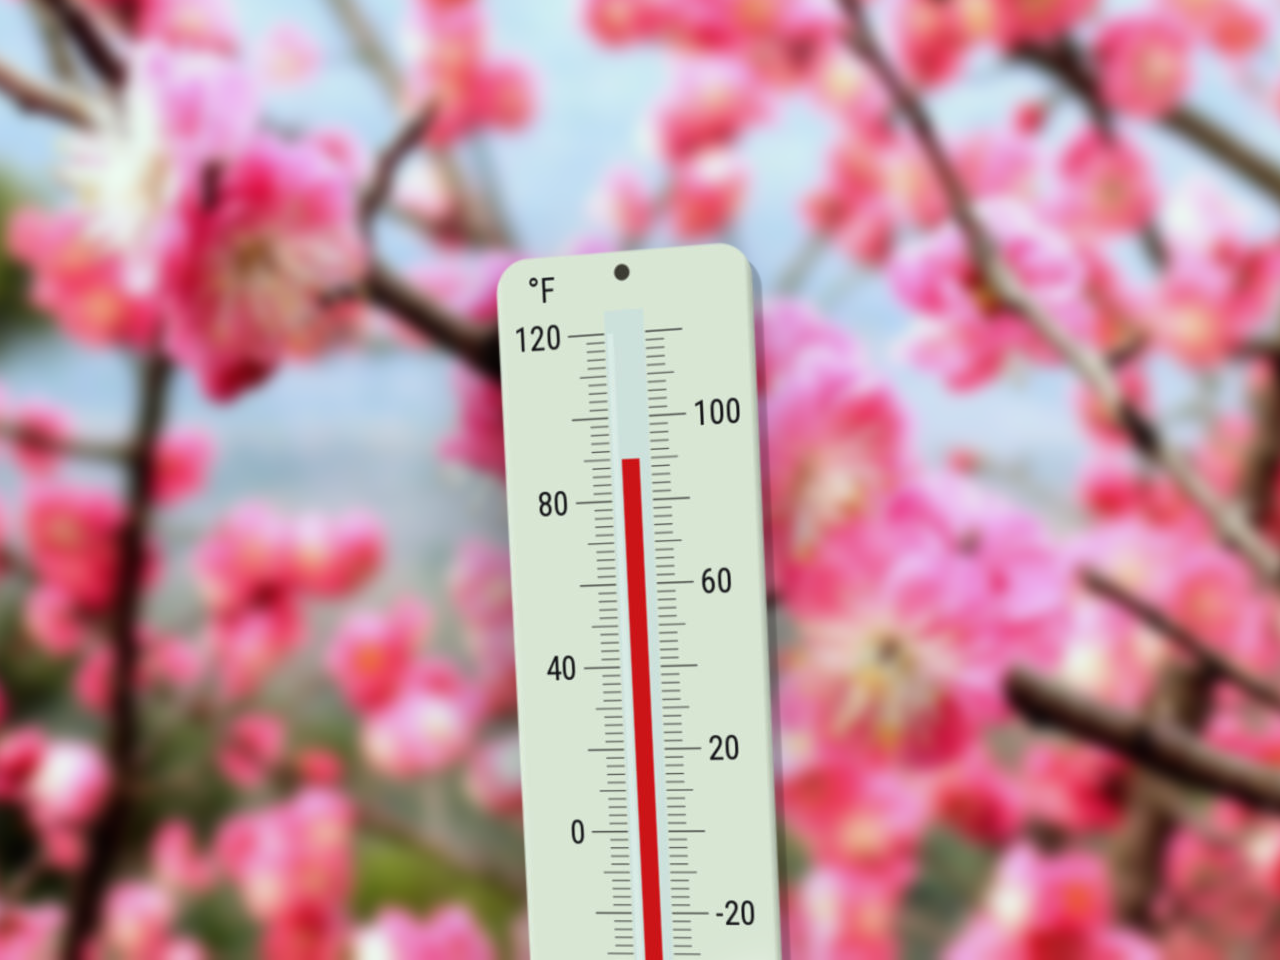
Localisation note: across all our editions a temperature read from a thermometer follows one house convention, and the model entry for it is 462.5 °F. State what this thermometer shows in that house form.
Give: 90 °F
